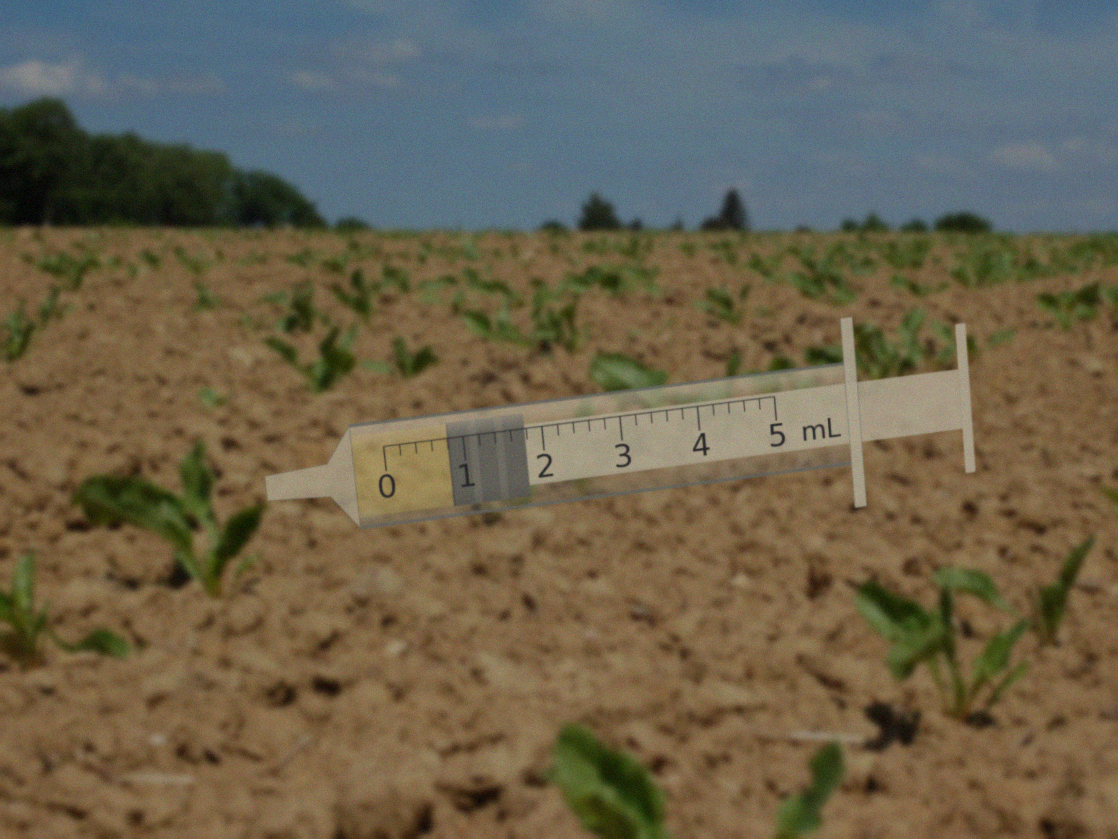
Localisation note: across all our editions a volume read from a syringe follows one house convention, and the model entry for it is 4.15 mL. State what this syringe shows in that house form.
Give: 0.8 mL
